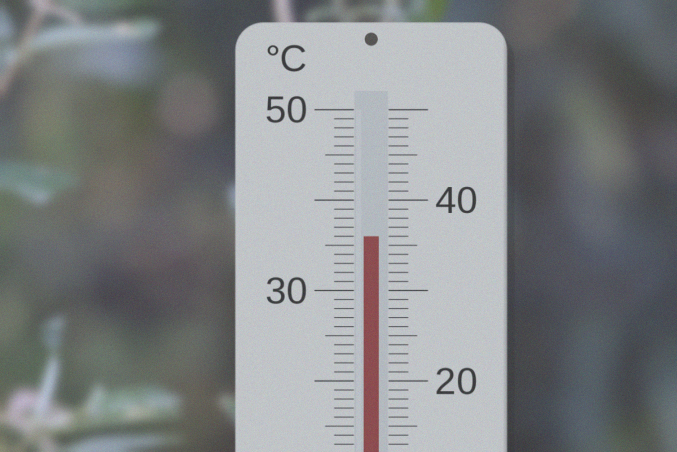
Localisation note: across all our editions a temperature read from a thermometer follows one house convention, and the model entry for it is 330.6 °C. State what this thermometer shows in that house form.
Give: 36 °C
